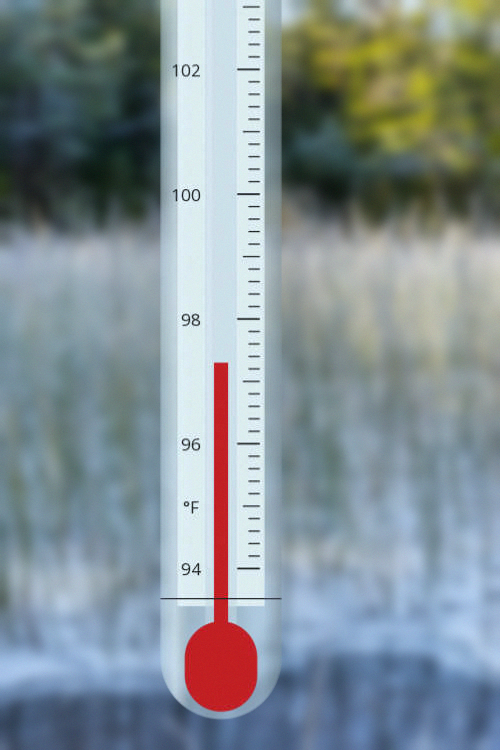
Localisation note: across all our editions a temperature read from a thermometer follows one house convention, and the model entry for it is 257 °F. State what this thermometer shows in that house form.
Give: 97.3 °F
